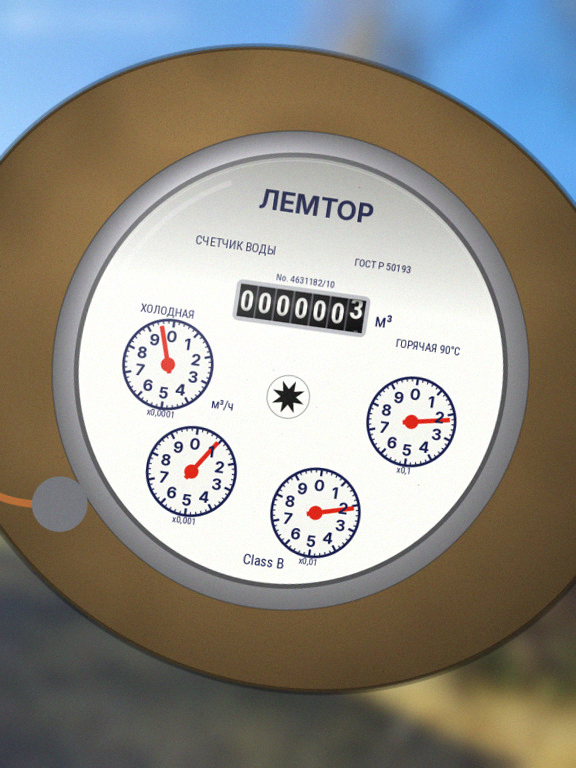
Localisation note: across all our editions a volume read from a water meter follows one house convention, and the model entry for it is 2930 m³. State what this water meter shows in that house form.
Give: 3.2209 m³
